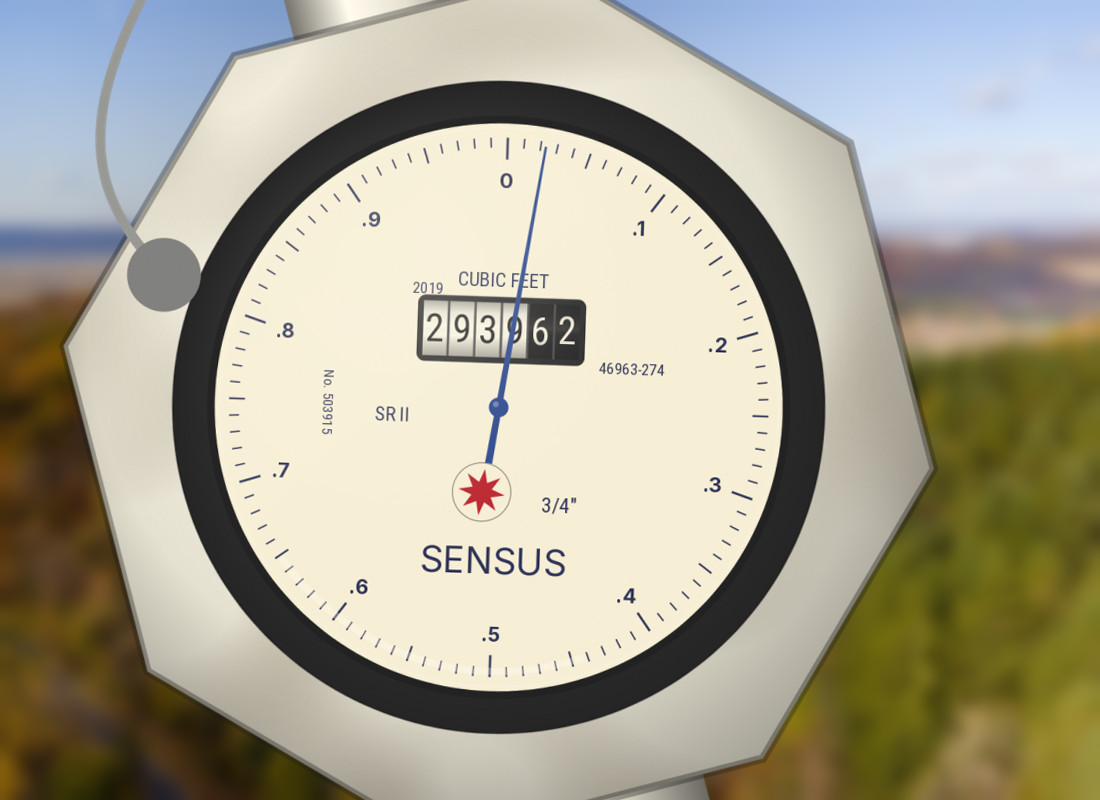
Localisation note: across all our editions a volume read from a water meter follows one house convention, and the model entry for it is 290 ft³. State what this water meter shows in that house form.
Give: 293962.02 ft³
